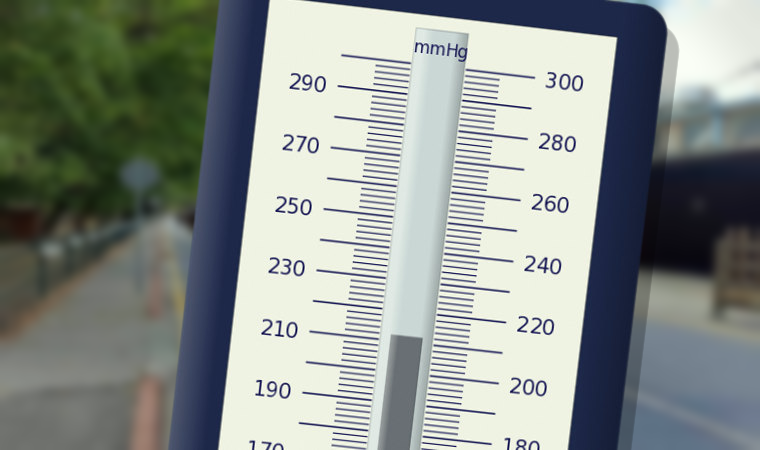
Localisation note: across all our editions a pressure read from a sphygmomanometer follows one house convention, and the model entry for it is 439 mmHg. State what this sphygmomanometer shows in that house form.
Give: 212 mmHg
